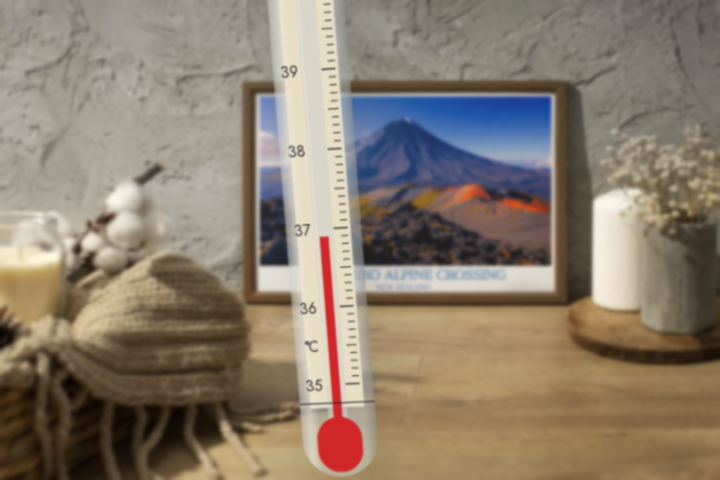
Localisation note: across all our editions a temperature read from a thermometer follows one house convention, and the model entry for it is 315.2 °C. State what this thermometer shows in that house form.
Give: 36.9 °C
